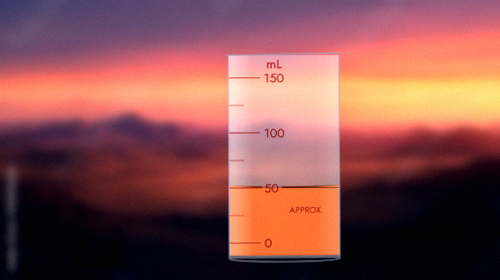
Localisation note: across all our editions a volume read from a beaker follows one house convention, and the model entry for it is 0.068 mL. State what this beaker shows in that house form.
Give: 50 mL
